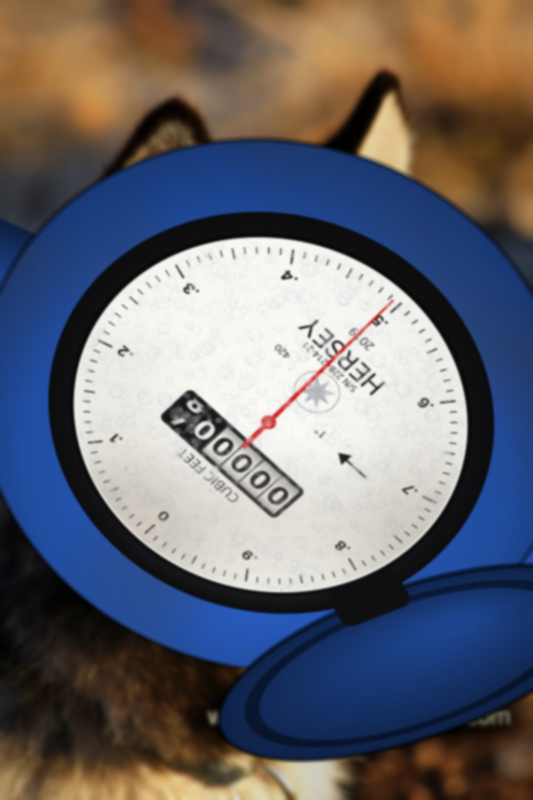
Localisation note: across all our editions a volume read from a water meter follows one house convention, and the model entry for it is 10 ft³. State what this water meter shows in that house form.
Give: 7.49 ft³
